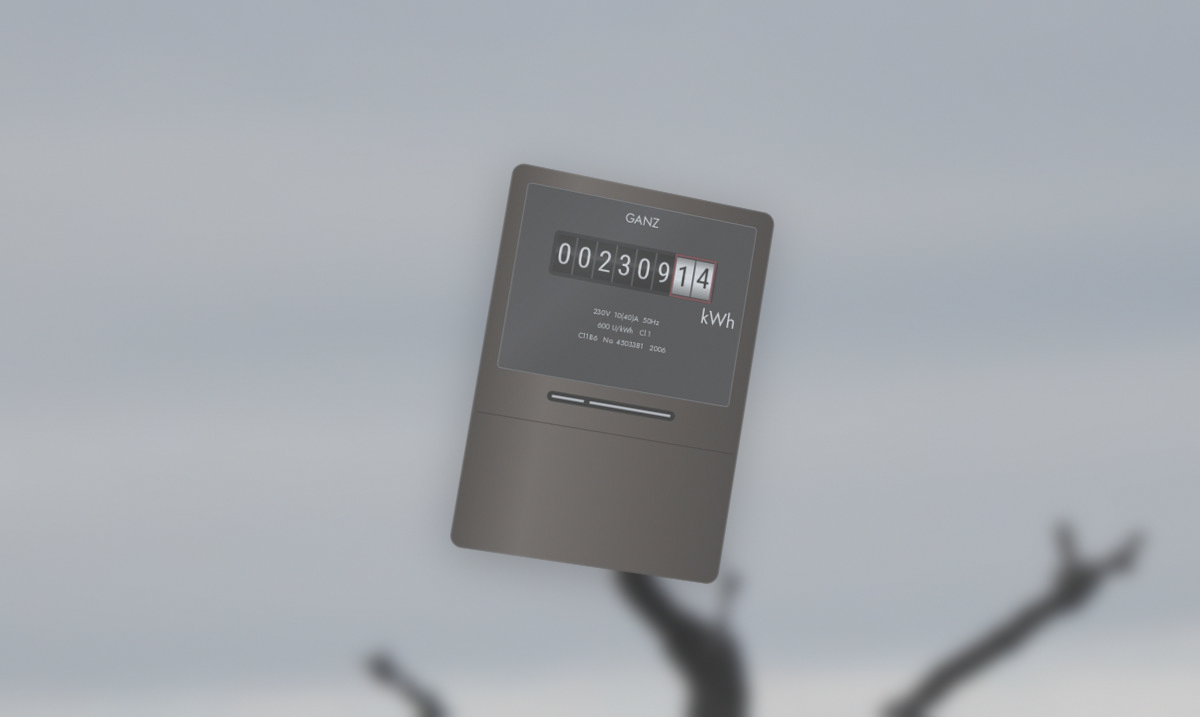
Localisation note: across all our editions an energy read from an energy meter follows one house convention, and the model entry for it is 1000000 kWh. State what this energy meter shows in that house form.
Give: 2309.14 kWh
